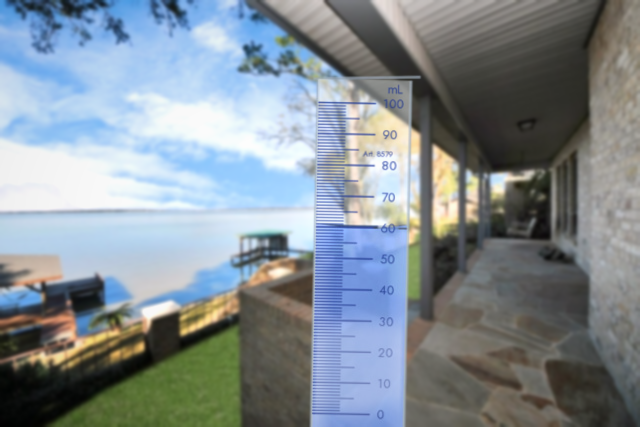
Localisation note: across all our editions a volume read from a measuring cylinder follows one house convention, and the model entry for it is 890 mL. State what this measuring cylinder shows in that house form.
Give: 60 mL
